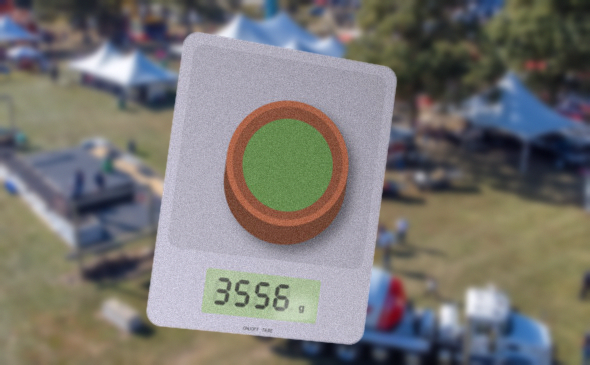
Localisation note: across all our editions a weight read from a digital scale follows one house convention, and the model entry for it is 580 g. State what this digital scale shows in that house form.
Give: 3556 g
